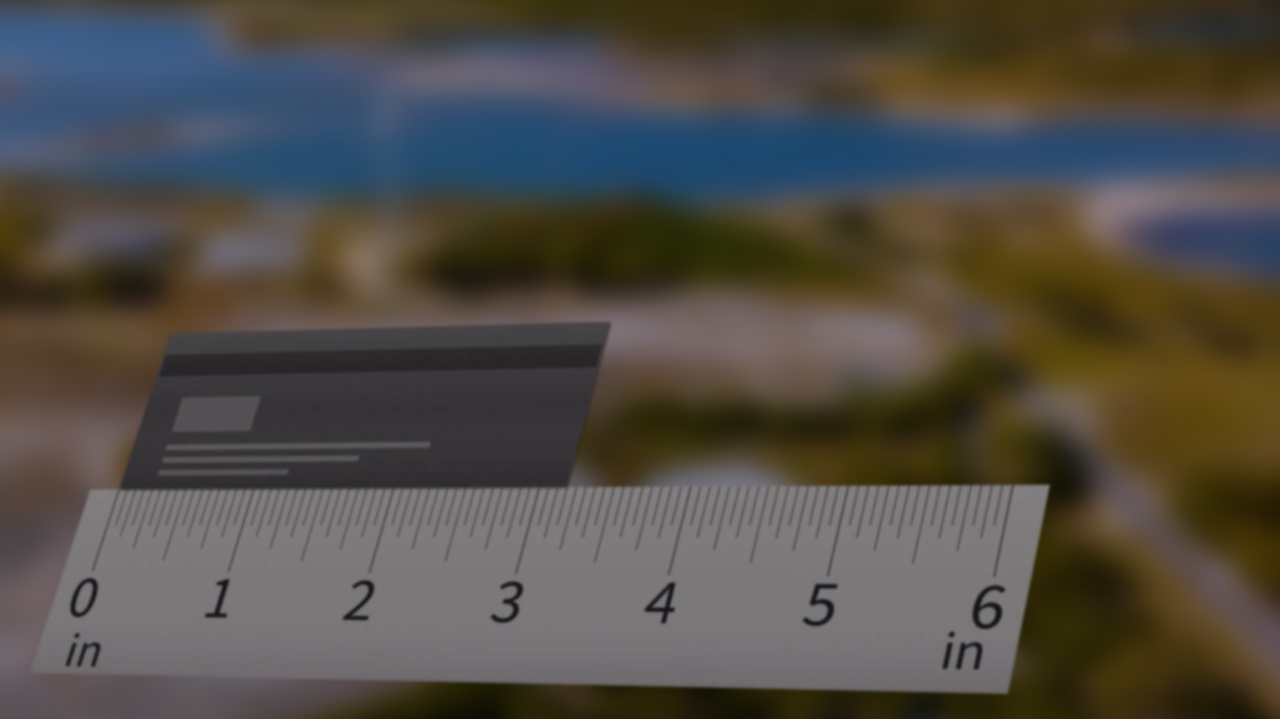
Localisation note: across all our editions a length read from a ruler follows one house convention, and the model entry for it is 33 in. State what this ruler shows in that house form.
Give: 3.1875 in
